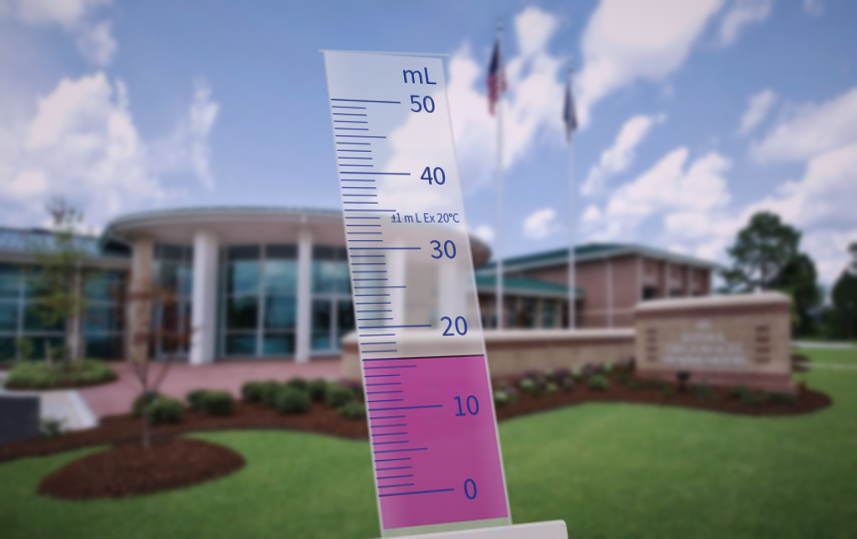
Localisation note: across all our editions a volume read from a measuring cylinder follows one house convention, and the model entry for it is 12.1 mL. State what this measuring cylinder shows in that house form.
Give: 16 mL
